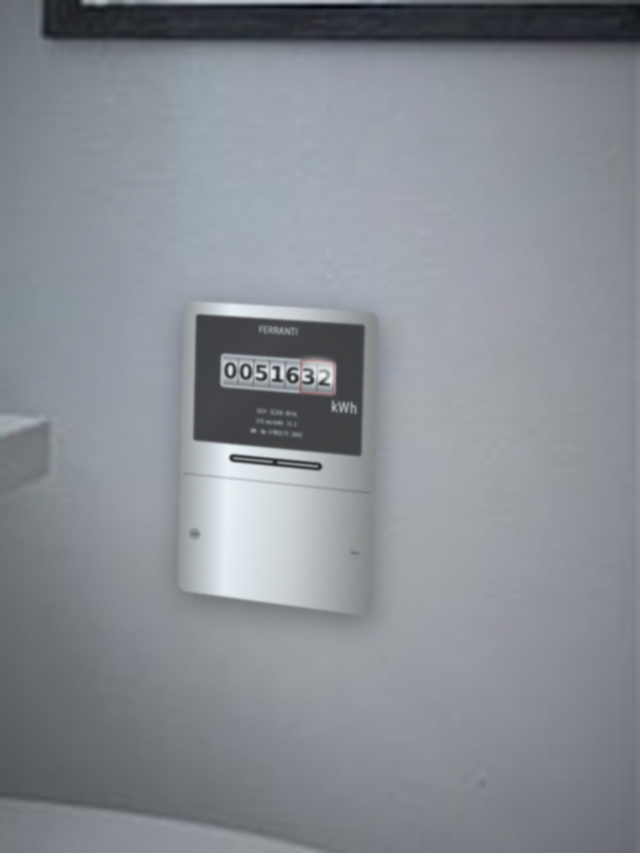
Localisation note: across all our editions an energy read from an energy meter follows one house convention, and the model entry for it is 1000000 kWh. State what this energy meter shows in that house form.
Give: 516.32 kWh
